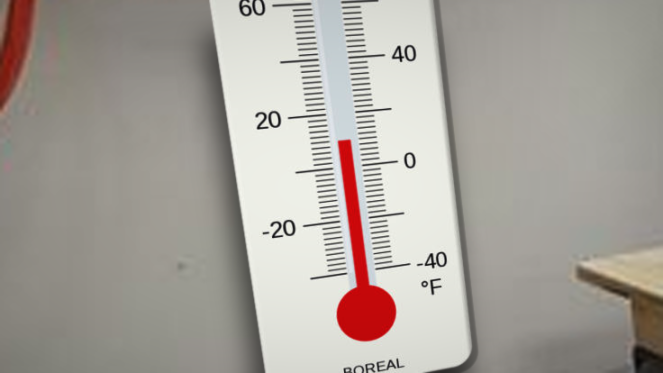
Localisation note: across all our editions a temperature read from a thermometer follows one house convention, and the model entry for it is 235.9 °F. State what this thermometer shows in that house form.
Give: 10 °F
